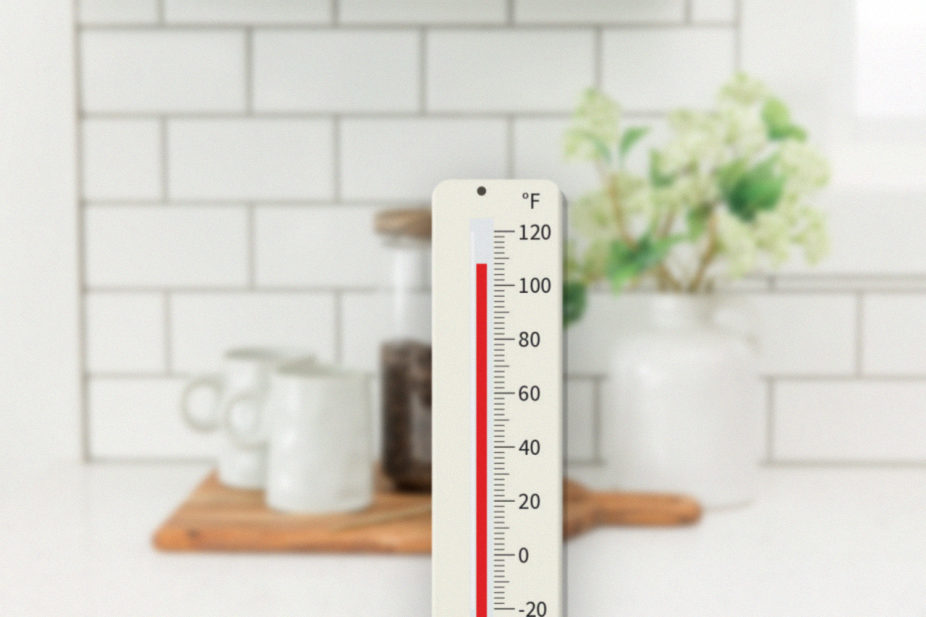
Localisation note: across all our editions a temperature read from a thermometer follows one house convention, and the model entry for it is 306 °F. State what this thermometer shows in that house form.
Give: 108 °F
